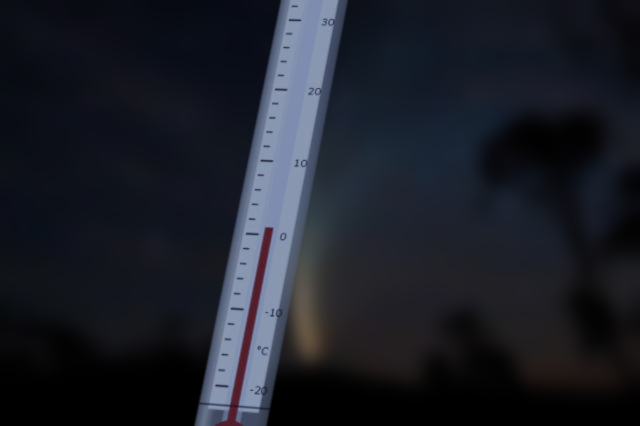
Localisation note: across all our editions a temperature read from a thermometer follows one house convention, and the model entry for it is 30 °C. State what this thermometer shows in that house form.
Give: 1 °C
